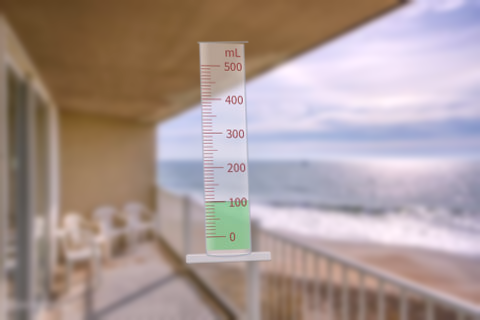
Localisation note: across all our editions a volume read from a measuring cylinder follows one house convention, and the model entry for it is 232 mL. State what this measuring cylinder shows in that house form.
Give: 100 mL
